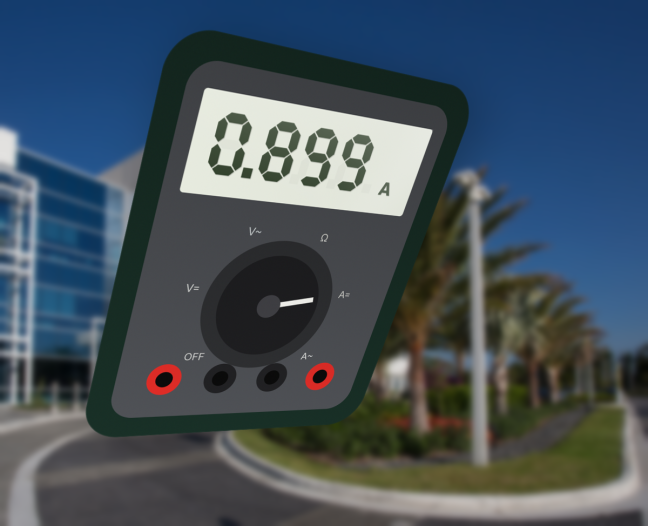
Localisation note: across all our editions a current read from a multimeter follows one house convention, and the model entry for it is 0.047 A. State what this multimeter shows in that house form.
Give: 0.899 A
